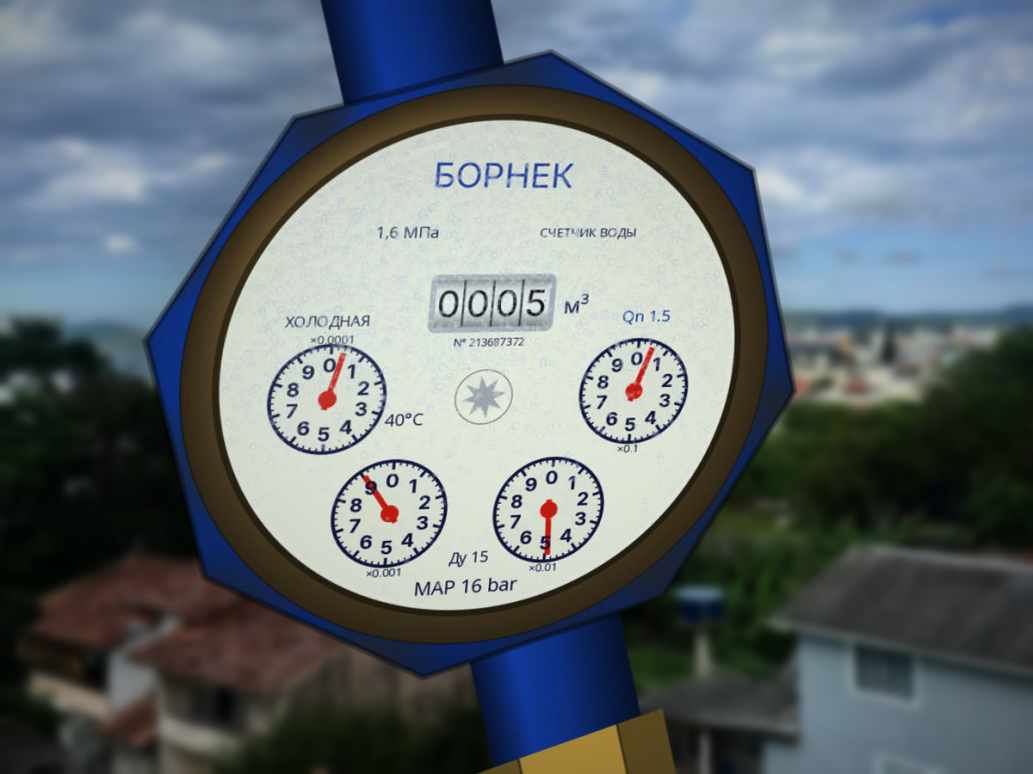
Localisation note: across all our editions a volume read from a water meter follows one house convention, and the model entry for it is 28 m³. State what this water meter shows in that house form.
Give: 5.0490 m³
